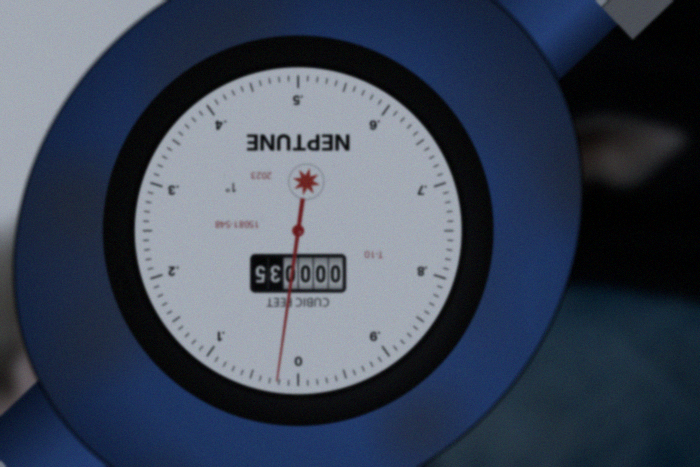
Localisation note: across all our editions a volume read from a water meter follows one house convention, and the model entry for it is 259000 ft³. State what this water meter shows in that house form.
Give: 35.02 ft³
